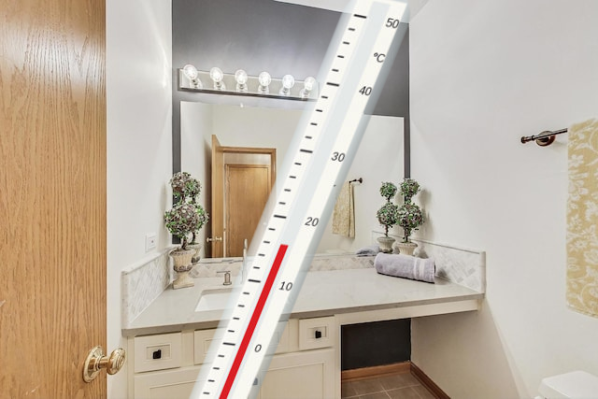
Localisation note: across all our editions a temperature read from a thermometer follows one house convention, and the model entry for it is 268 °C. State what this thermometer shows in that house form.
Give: 16 °C
